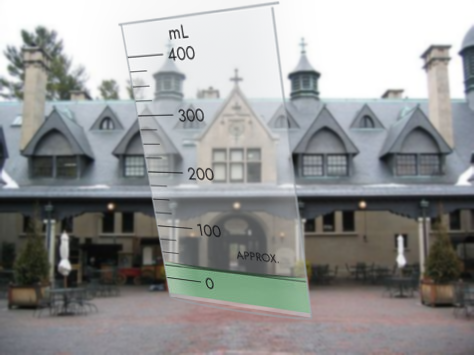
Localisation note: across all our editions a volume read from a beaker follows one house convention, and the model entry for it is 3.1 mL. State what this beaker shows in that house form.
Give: 25 mL
